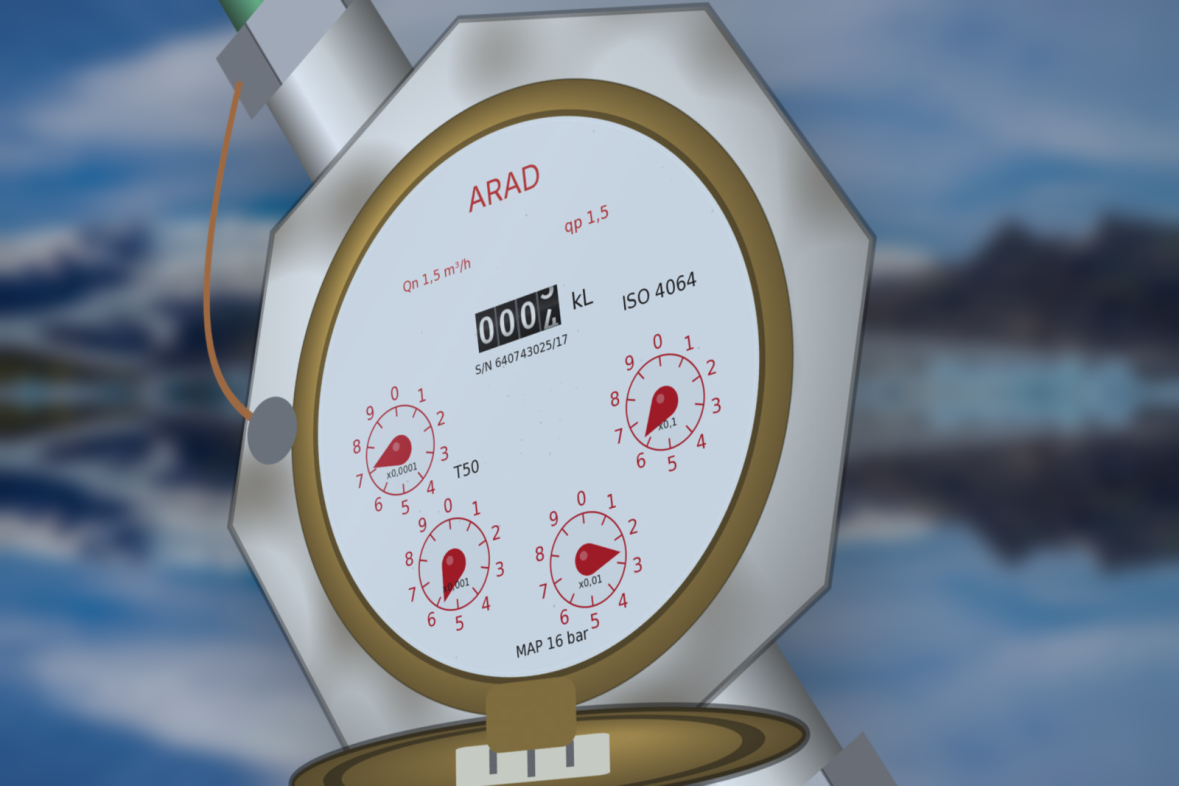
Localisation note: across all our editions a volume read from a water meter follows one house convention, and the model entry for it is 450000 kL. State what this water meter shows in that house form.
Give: 3.6257 kL
